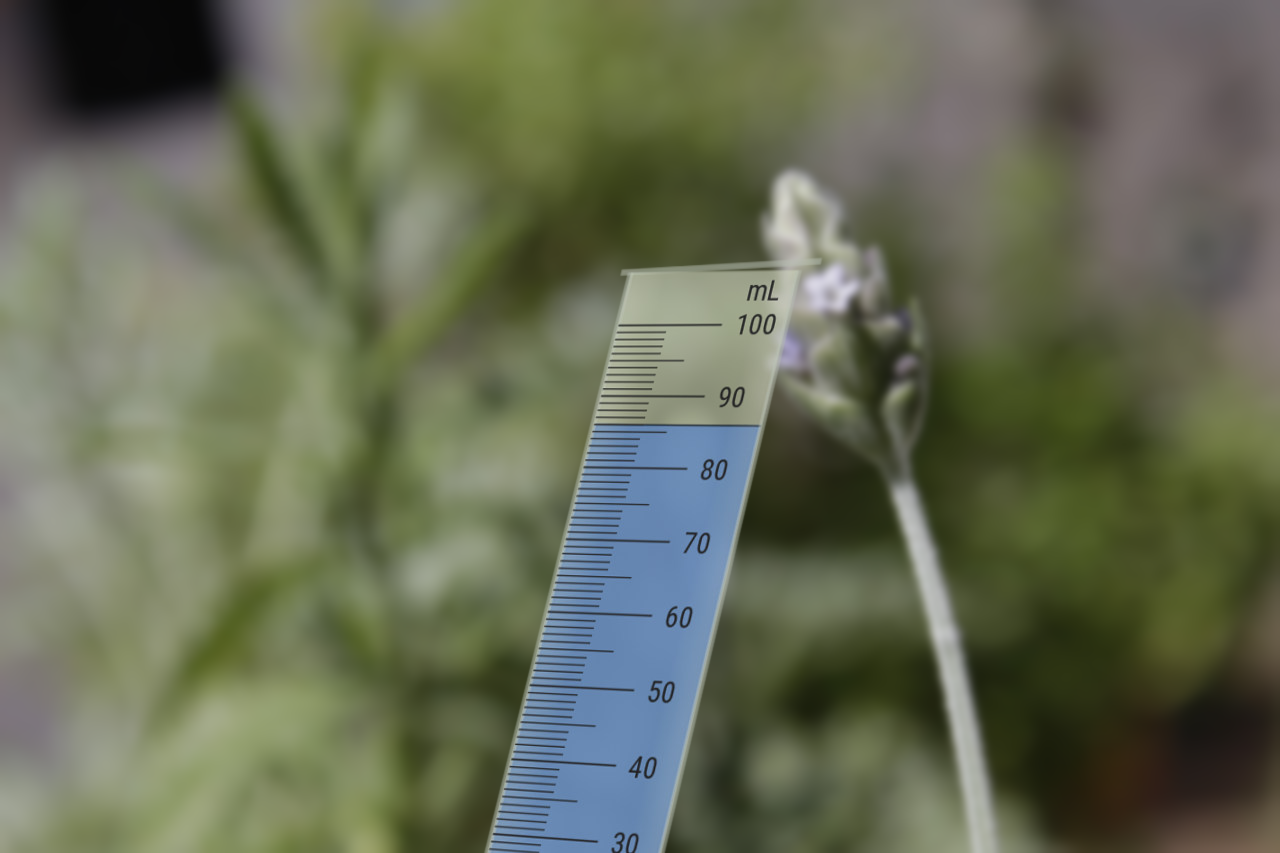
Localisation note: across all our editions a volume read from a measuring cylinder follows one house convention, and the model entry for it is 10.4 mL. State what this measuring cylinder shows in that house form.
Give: 86 mL
